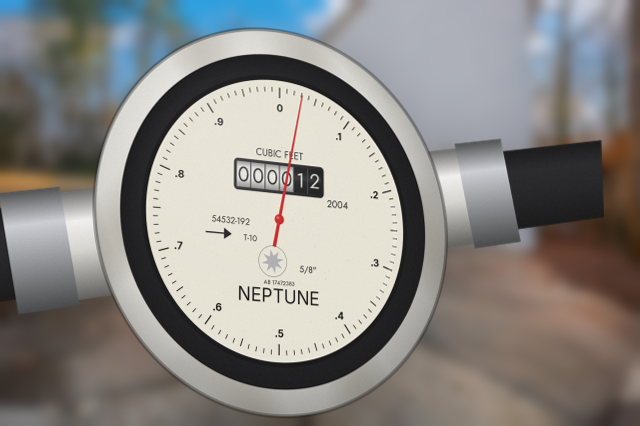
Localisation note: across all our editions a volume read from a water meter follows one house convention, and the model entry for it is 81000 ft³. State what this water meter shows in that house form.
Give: 12.03 ft³
